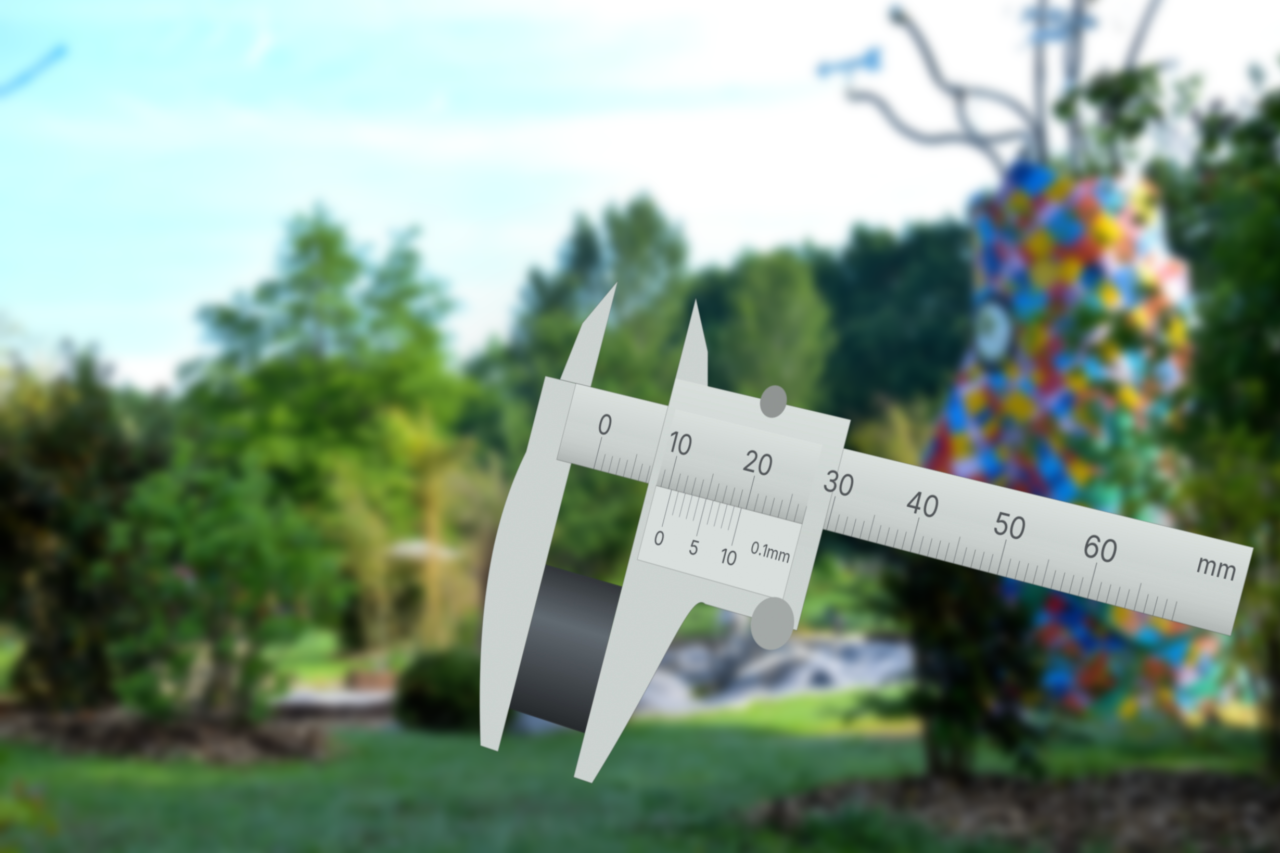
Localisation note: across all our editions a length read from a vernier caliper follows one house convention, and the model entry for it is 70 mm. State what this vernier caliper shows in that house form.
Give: 10.4 mm
